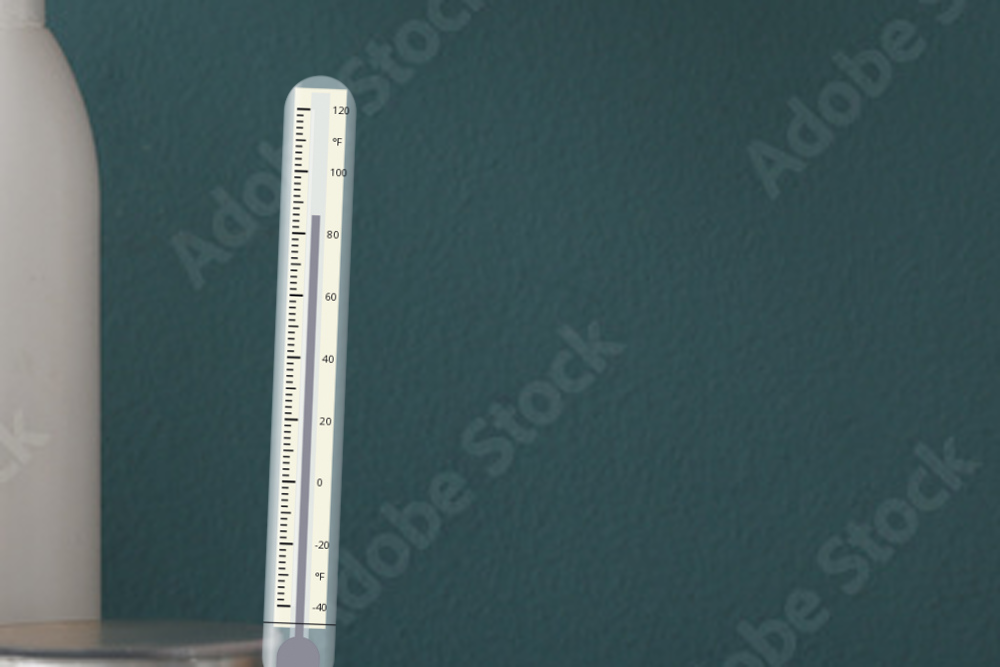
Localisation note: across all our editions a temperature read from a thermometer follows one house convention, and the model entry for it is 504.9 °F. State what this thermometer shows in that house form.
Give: 86 °F
